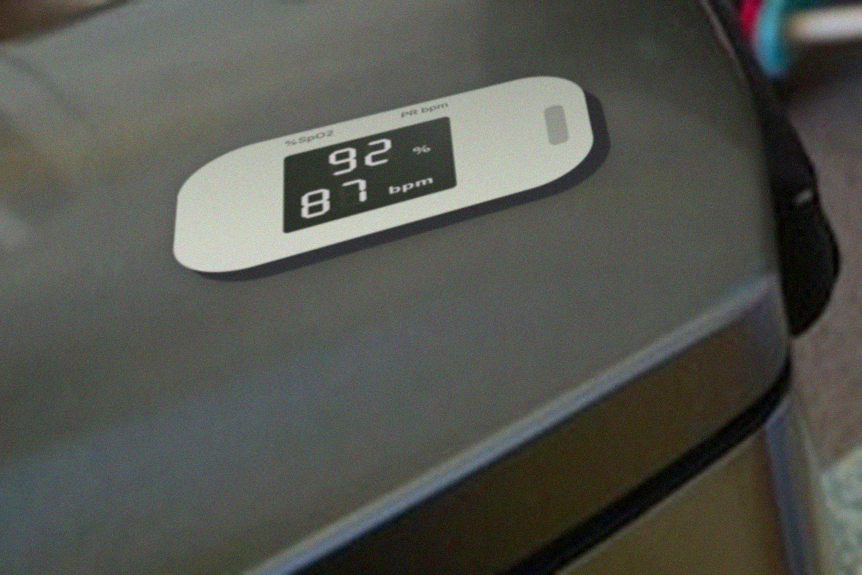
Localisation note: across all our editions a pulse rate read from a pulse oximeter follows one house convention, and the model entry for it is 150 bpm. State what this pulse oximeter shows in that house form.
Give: 87 bpm
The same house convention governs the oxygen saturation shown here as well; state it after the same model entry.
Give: 92 %
